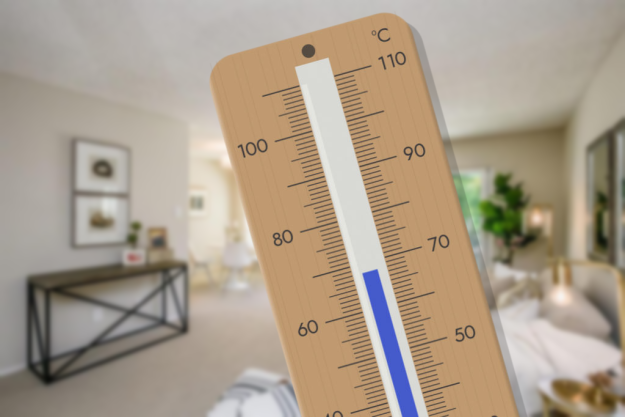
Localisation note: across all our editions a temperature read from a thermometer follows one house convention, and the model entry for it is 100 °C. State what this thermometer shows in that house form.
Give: 68 °C
